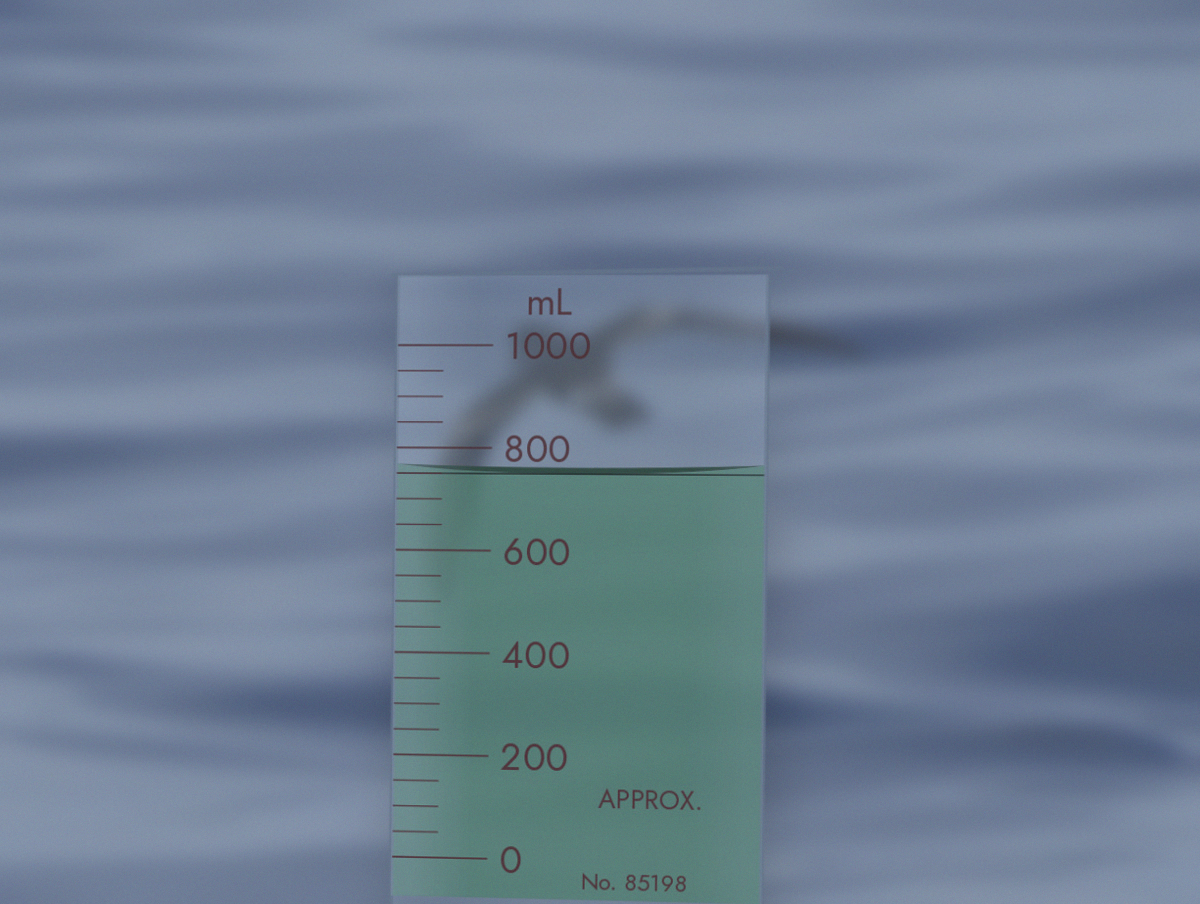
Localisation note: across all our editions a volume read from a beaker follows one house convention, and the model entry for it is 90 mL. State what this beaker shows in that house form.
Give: 750 mL
